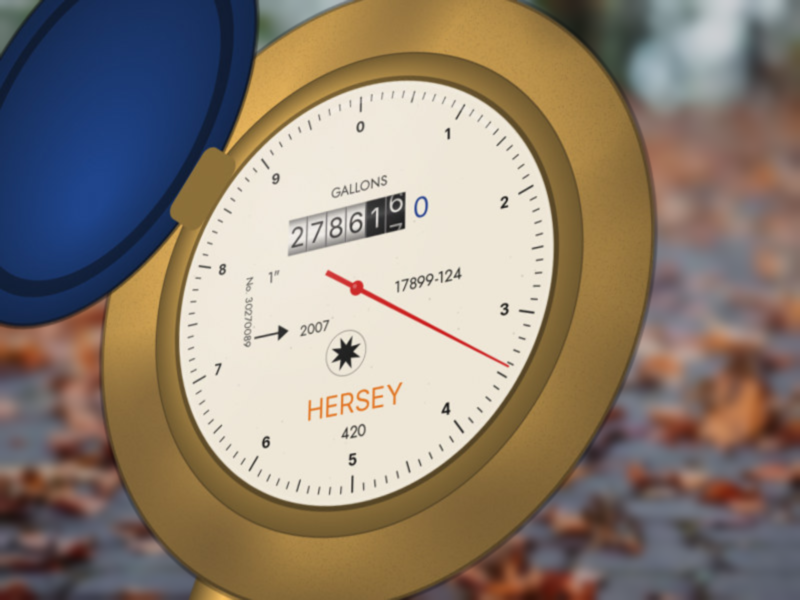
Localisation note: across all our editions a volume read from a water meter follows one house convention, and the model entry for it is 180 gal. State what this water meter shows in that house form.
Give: 2786163.4 gal
